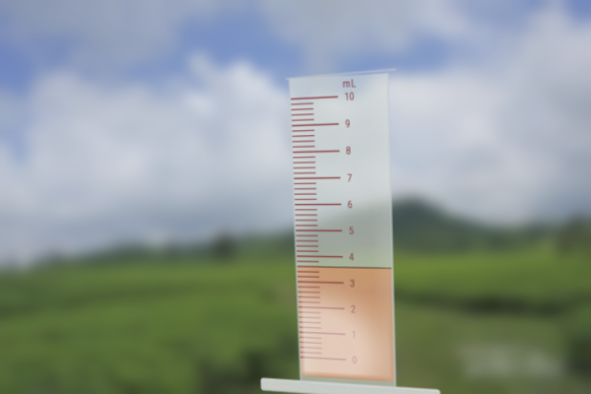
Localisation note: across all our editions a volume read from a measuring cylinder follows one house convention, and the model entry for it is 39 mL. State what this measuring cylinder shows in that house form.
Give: 3.6 mL
